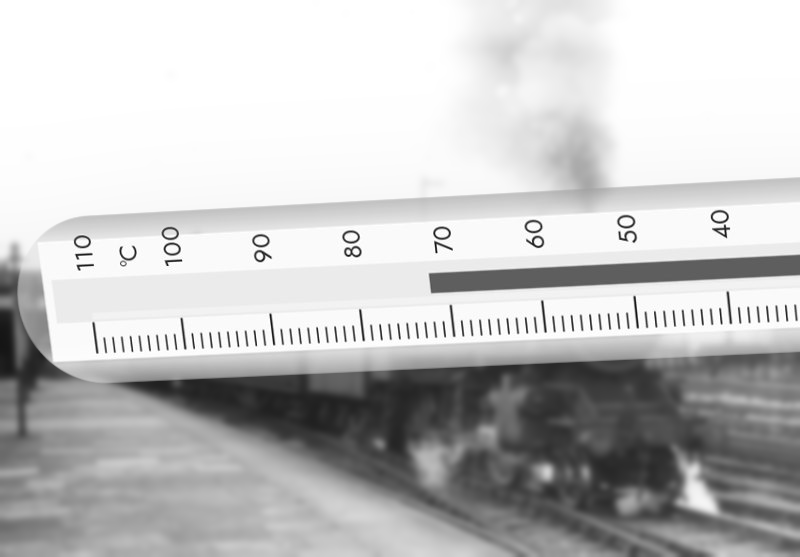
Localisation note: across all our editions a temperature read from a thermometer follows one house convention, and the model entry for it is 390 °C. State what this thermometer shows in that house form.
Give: 72 °C
